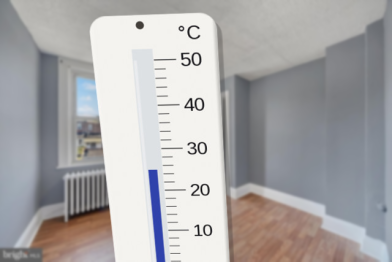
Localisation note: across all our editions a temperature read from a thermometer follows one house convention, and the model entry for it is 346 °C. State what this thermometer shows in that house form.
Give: 25 °C
